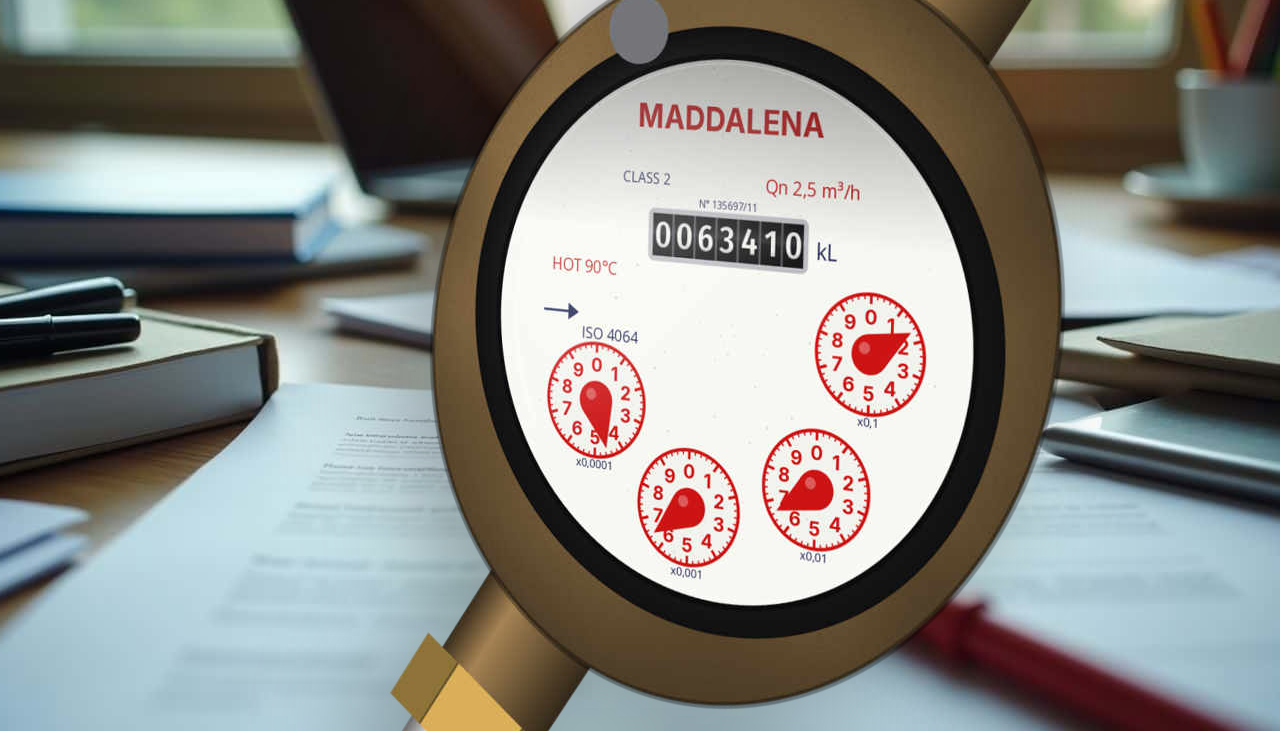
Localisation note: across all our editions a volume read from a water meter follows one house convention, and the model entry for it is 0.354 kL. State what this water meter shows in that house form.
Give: 63410.1664 kL
